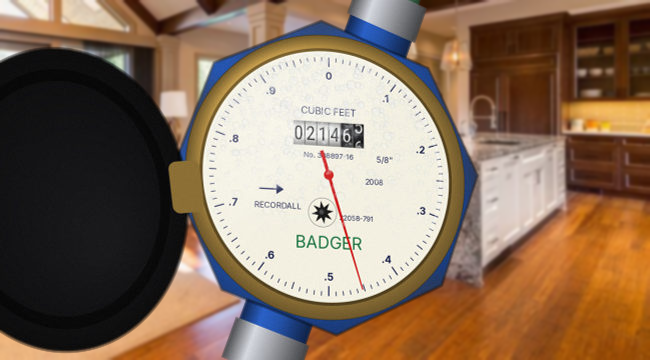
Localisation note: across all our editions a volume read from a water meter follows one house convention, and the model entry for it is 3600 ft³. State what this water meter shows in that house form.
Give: 21465.45 ft³
